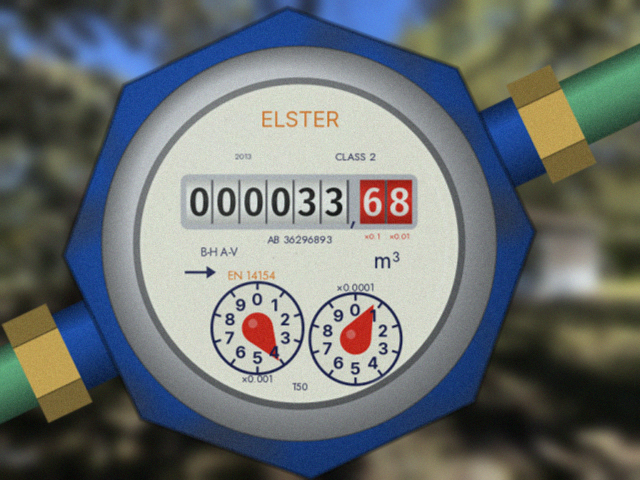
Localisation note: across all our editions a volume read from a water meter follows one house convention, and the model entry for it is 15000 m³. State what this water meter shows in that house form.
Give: 33.6840 m³
